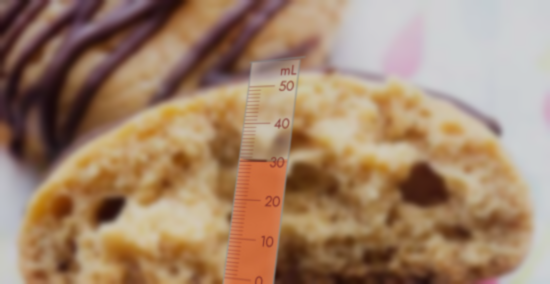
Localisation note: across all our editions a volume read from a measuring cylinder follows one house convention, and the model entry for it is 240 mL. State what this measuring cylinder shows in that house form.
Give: 30 mL
